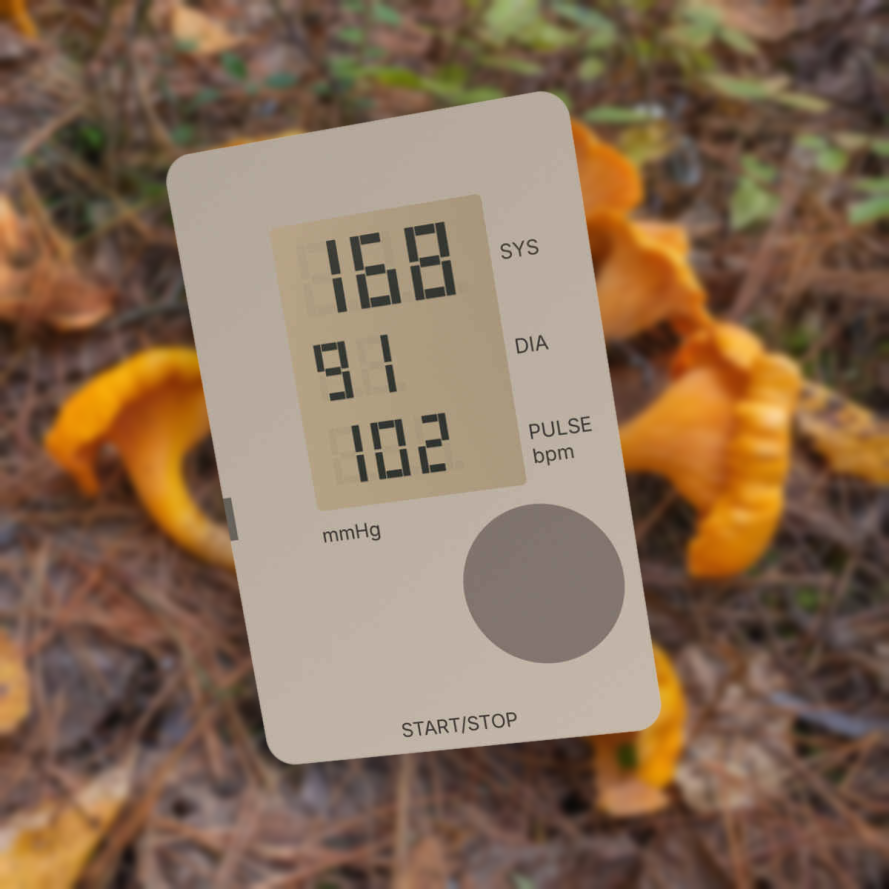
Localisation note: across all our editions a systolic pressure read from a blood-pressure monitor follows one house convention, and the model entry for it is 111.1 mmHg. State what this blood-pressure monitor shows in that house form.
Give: 168 mmHg
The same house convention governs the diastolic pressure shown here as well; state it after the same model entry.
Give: 91 mmHg
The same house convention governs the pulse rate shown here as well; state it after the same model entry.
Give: 102 bpm
